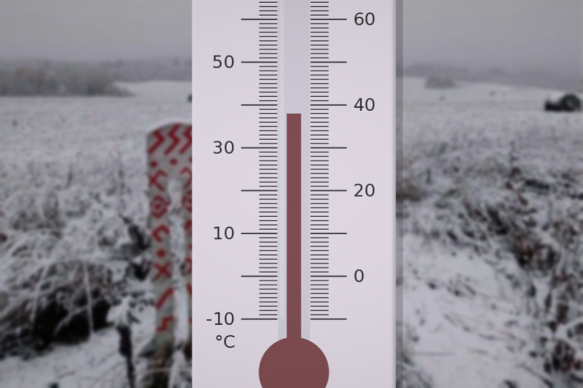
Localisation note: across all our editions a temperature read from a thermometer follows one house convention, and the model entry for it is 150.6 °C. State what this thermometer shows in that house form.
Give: 38 °C
